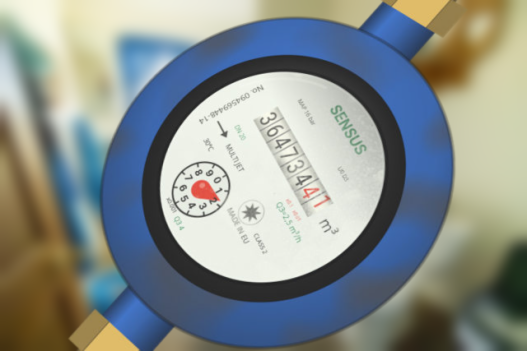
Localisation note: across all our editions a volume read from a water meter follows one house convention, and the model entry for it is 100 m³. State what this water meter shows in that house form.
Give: 364734.411 m³
